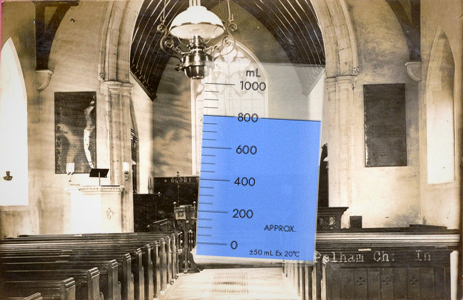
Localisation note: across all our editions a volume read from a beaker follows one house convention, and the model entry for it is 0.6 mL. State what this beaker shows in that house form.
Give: 800 mL
